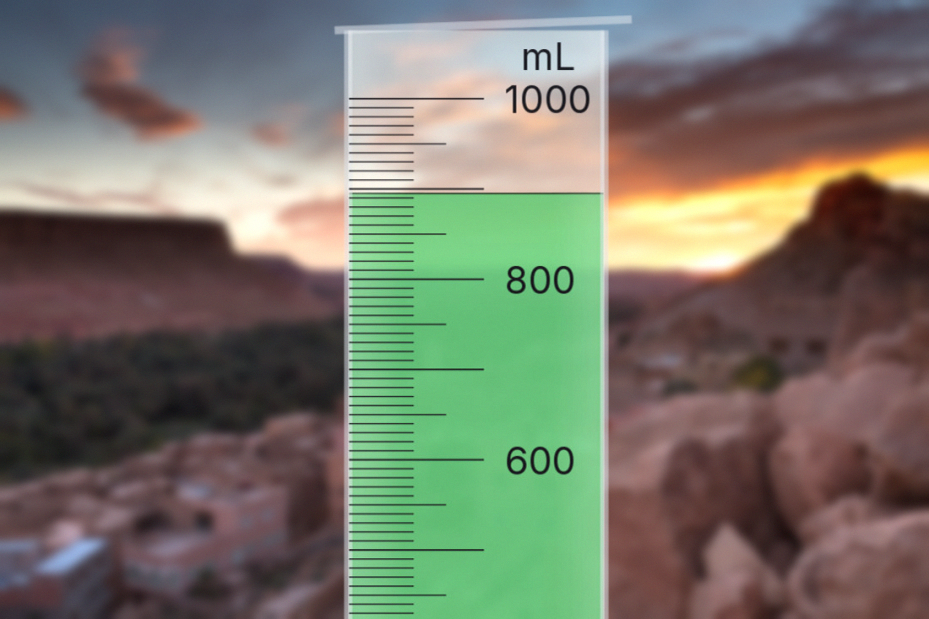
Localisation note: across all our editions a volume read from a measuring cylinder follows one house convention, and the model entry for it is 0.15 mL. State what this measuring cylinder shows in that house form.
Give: 895 mL
